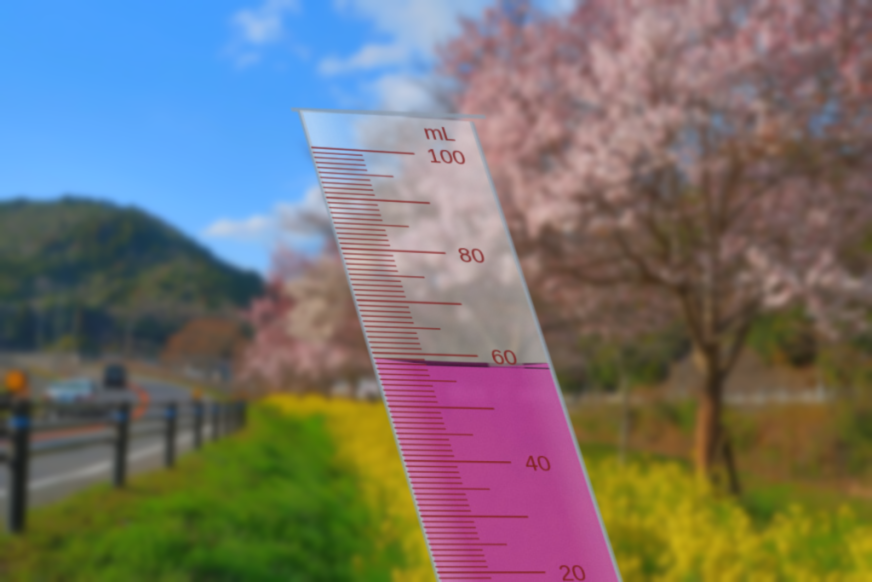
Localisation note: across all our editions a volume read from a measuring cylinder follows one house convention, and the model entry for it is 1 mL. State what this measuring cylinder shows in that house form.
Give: 58 mL
